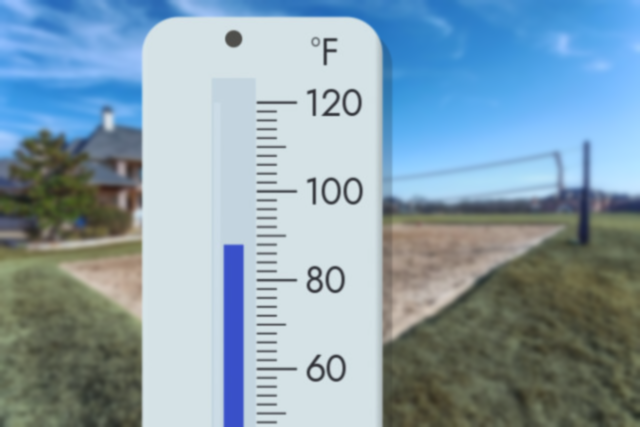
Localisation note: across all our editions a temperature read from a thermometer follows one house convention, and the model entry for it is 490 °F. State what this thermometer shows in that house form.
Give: 88 °F
